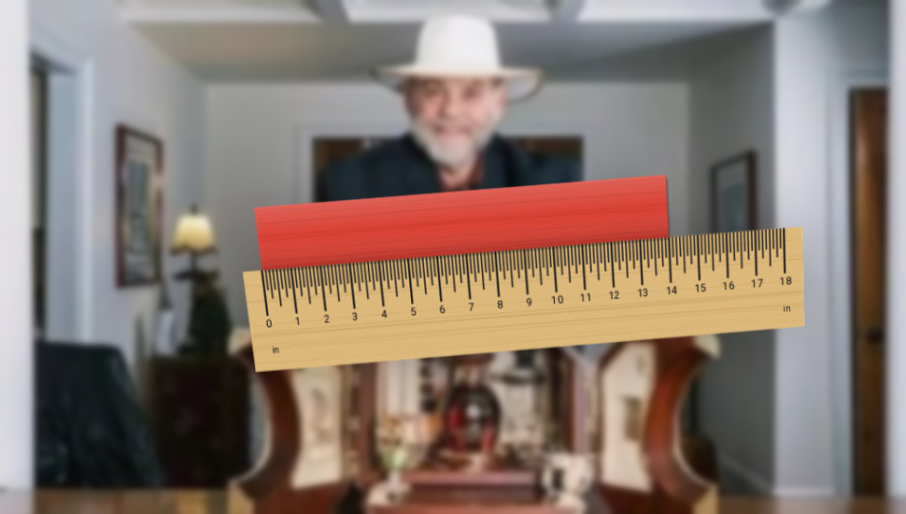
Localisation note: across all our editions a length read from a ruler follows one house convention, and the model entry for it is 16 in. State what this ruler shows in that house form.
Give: 14 in
